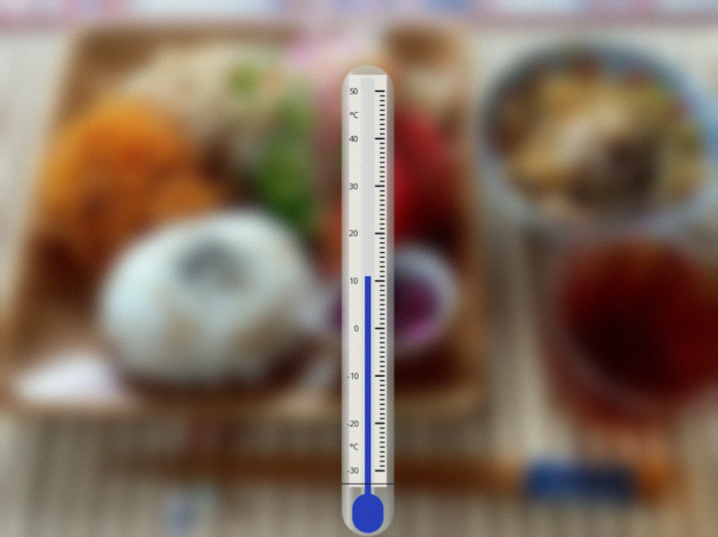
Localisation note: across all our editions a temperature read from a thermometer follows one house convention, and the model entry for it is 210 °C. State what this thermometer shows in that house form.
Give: 11 °C
